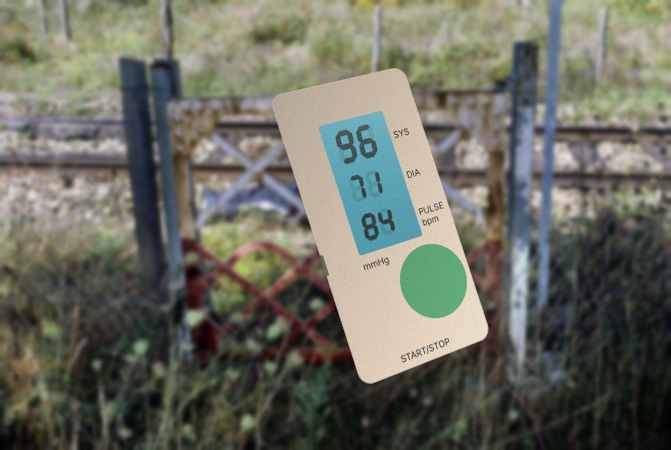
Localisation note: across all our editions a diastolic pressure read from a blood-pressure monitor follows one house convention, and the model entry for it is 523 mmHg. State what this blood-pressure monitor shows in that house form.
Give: 71 mmHg
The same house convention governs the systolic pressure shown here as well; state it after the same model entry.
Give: 96 mmHg
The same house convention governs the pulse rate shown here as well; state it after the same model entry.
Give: 84 bpm
